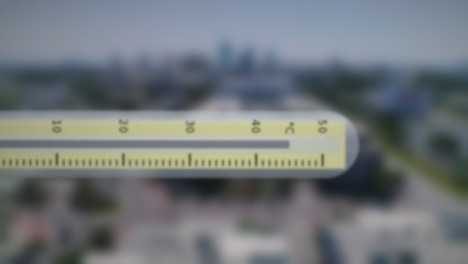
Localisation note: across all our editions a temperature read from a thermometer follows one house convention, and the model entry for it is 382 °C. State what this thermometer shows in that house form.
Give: 45 °C
